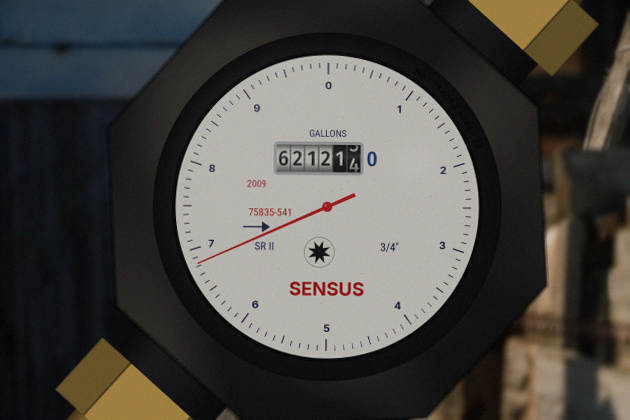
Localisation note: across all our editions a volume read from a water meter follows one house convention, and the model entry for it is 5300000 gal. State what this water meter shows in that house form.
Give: 6212136.8 gal
